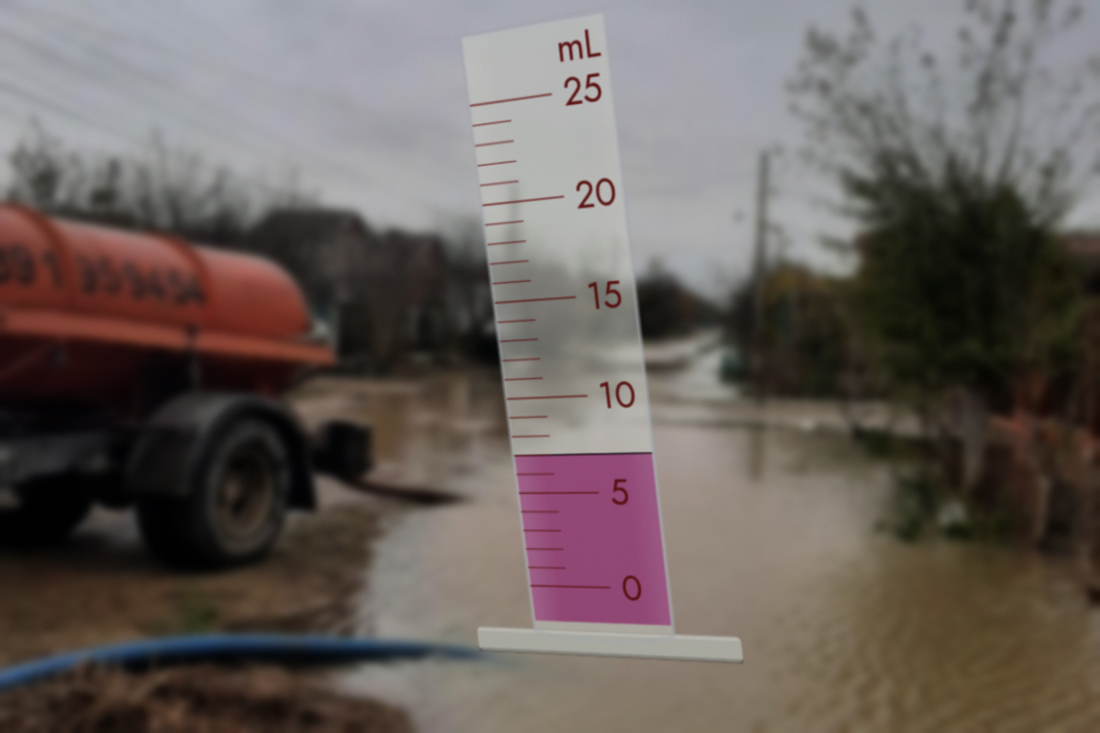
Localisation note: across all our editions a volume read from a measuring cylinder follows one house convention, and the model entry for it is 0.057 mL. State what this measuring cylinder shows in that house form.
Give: 7 mL
